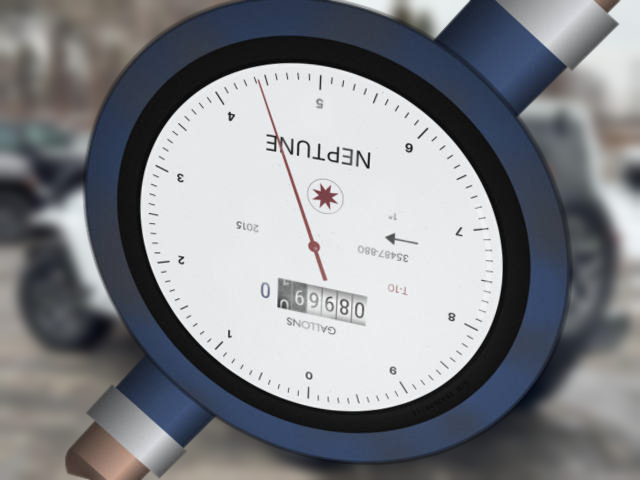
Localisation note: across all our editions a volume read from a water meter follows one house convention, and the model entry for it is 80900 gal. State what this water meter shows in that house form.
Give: 896904.4 gal
